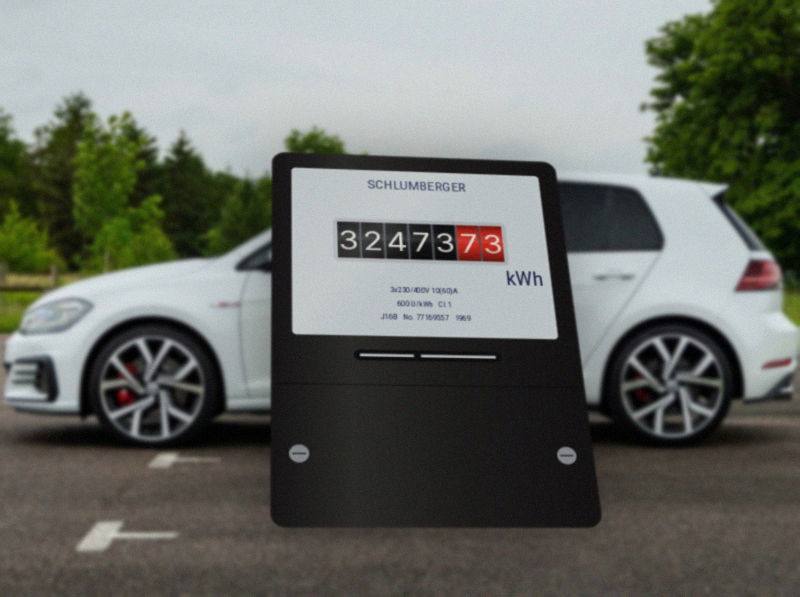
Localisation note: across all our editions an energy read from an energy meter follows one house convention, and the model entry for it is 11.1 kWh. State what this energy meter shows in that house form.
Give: 32473.73 kWh
